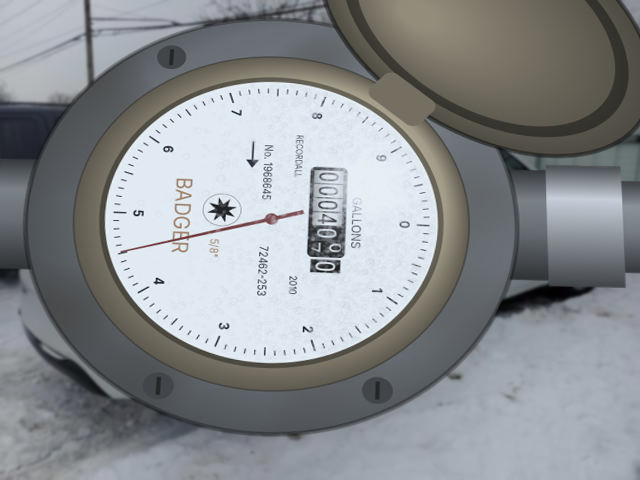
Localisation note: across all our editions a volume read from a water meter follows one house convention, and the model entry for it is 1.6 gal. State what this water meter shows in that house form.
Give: 4064.5 gal
